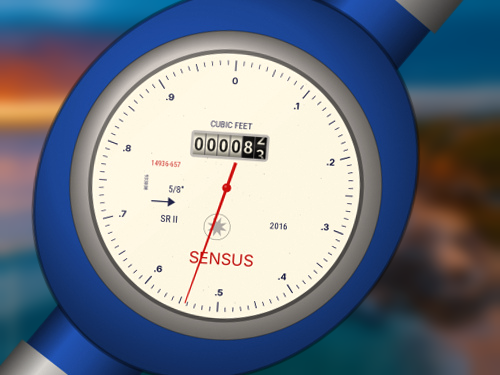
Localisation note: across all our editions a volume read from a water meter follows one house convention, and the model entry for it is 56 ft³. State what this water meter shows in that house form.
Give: 82.54 ft³
